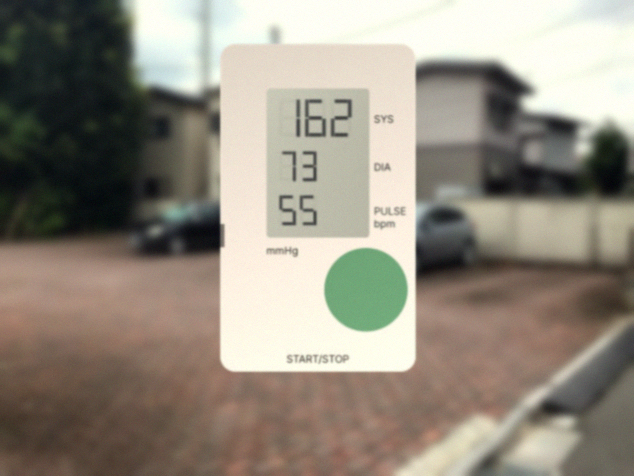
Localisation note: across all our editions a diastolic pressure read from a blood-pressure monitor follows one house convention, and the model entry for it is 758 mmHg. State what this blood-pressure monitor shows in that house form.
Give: 73 mmHg
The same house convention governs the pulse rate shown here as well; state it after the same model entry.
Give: 55 bpm
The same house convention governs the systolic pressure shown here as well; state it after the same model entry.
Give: 162 mmHg
